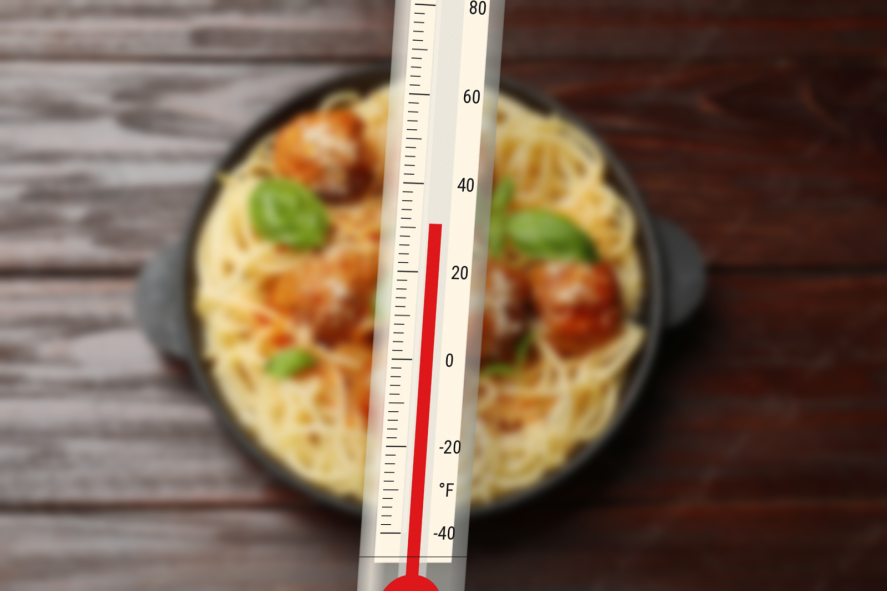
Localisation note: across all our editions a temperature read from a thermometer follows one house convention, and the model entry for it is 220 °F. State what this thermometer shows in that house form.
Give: 31 °F
